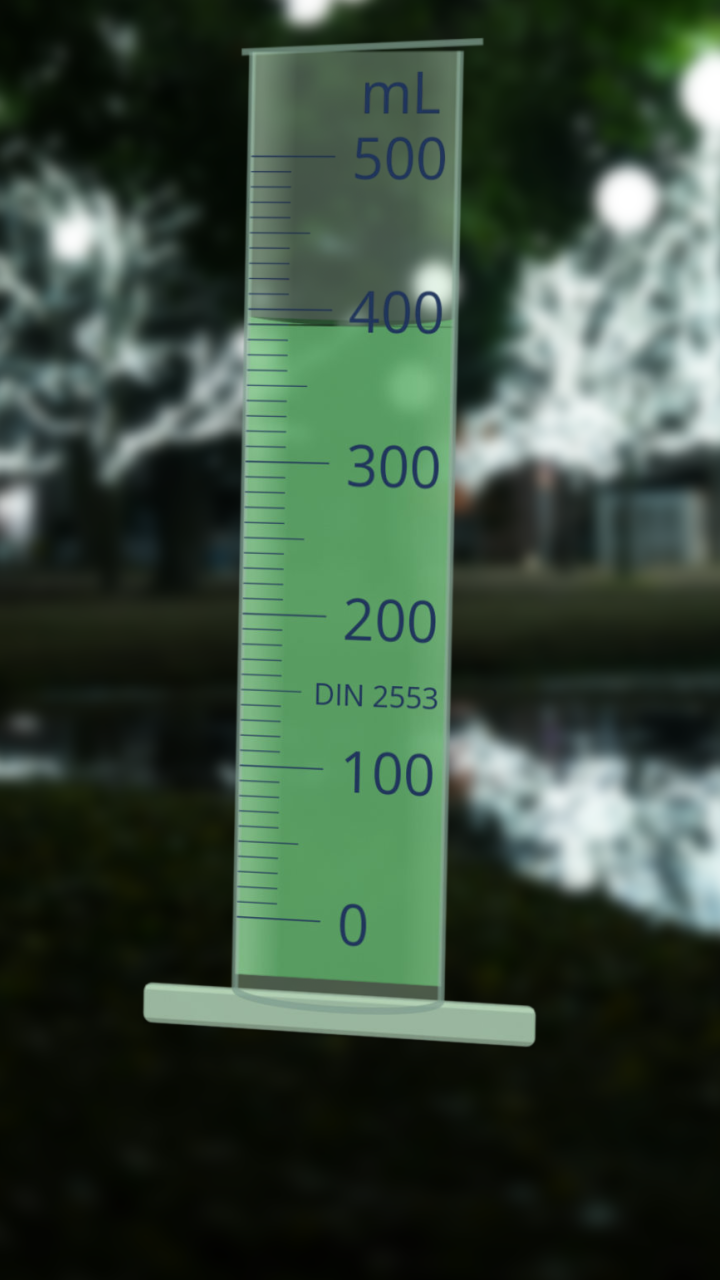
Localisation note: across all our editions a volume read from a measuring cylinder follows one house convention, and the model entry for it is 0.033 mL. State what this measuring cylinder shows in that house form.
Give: 390 mL
